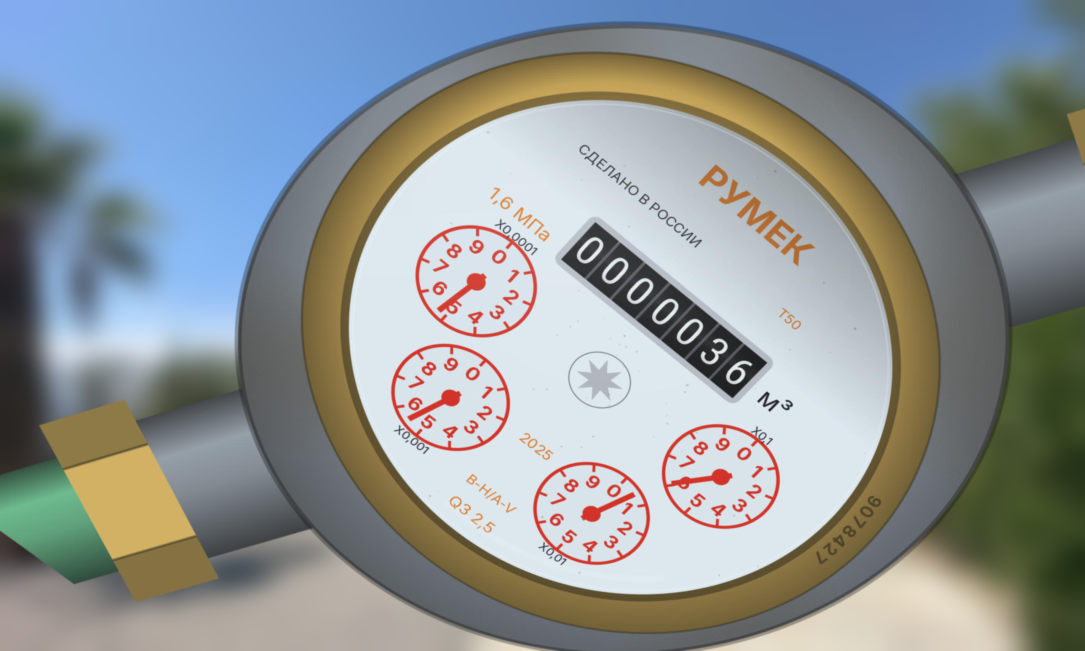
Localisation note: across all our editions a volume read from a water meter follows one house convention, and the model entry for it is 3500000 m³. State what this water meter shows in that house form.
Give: 36.6055 m³
